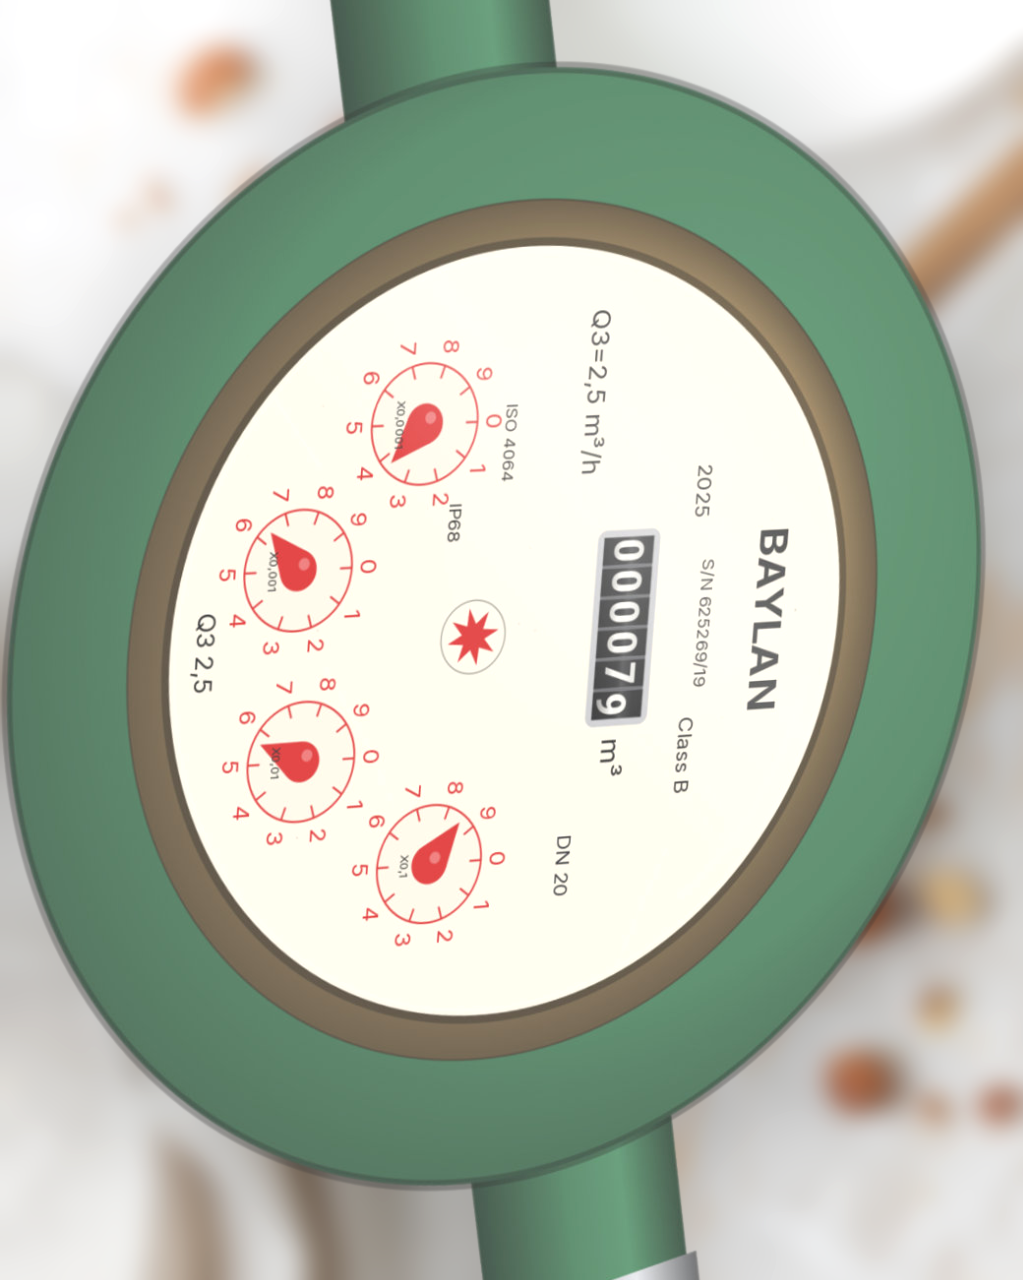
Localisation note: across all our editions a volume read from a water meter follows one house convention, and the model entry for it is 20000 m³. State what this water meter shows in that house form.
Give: 78.8563 m³
